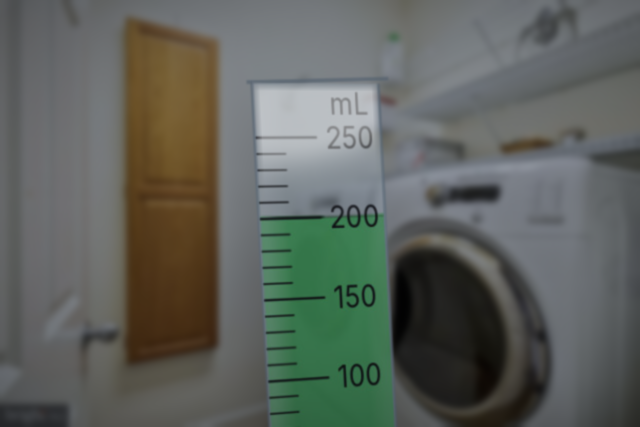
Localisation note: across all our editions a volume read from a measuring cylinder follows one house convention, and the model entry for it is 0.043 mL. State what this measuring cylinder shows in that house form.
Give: 200 mL
